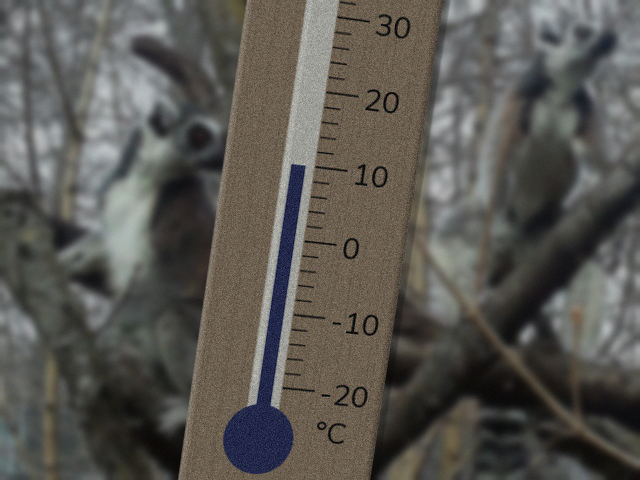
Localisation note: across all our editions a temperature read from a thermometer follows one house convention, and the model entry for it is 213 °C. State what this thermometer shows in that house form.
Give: 10 °C
